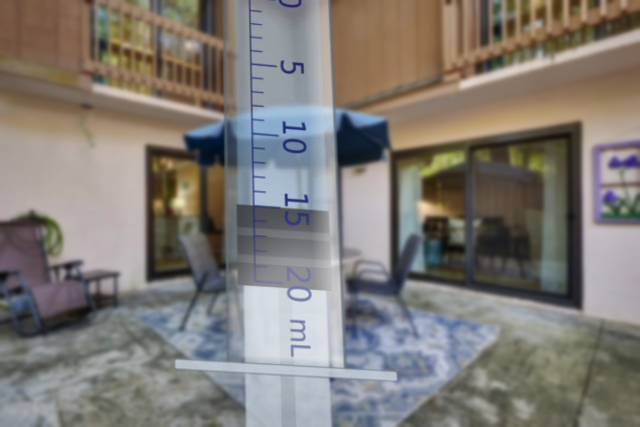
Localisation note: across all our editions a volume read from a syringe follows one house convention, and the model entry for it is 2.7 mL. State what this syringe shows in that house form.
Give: 15 mL
